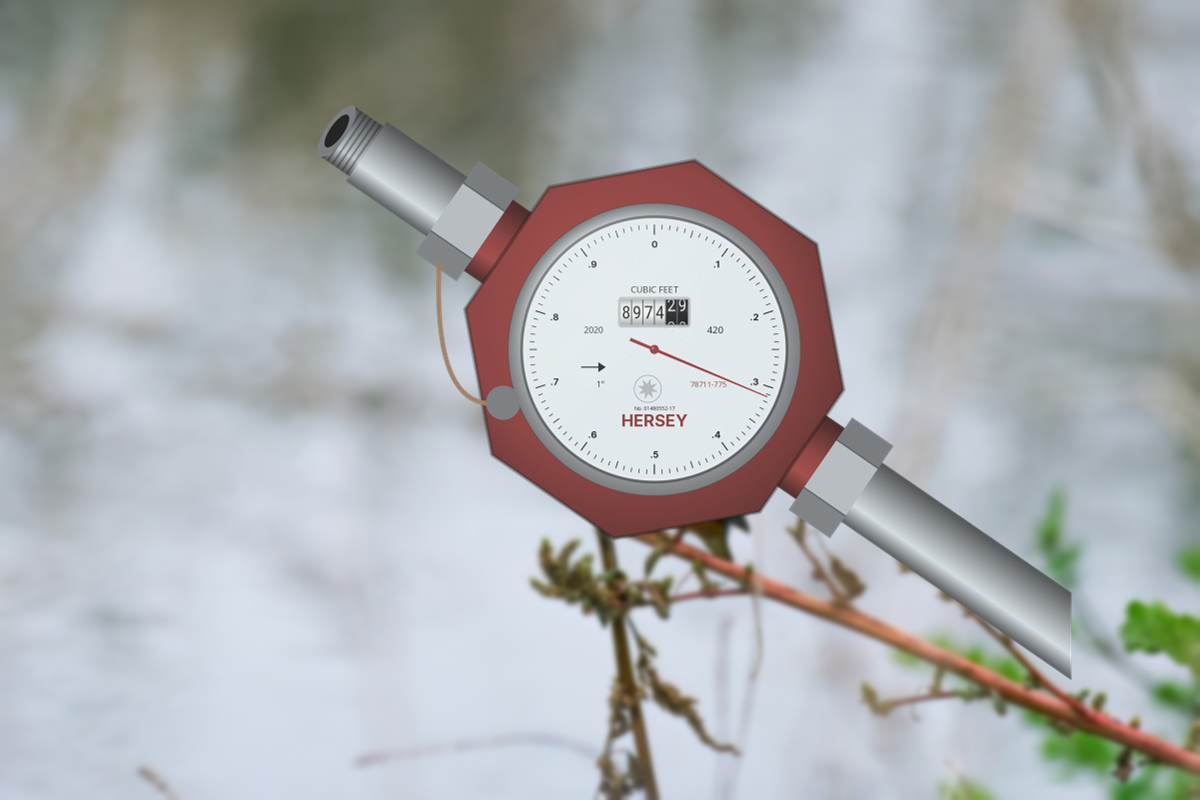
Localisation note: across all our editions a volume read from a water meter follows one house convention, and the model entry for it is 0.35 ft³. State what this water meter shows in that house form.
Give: 897429.31 ft³
